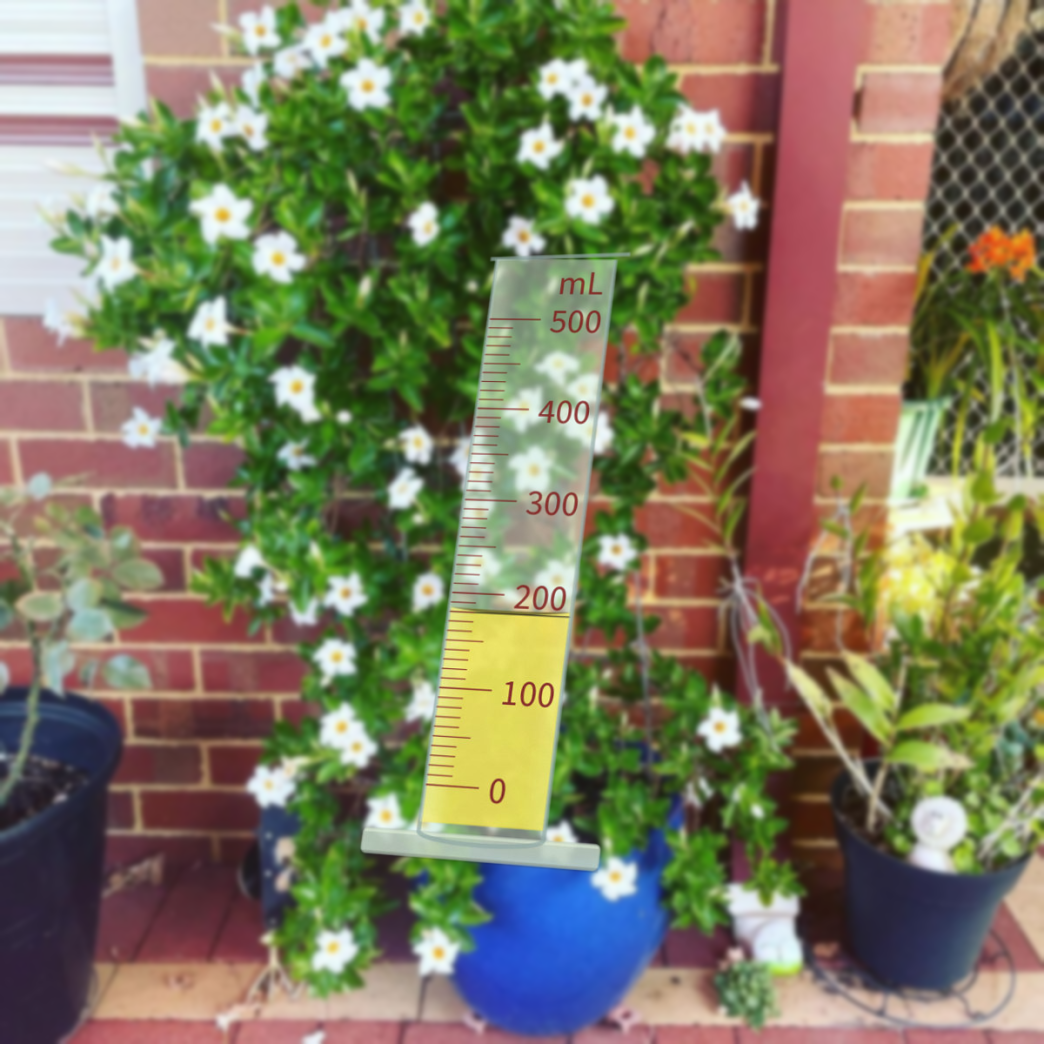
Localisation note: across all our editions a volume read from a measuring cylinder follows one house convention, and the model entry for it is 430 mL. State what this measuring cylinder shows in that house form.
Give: 180 mL
